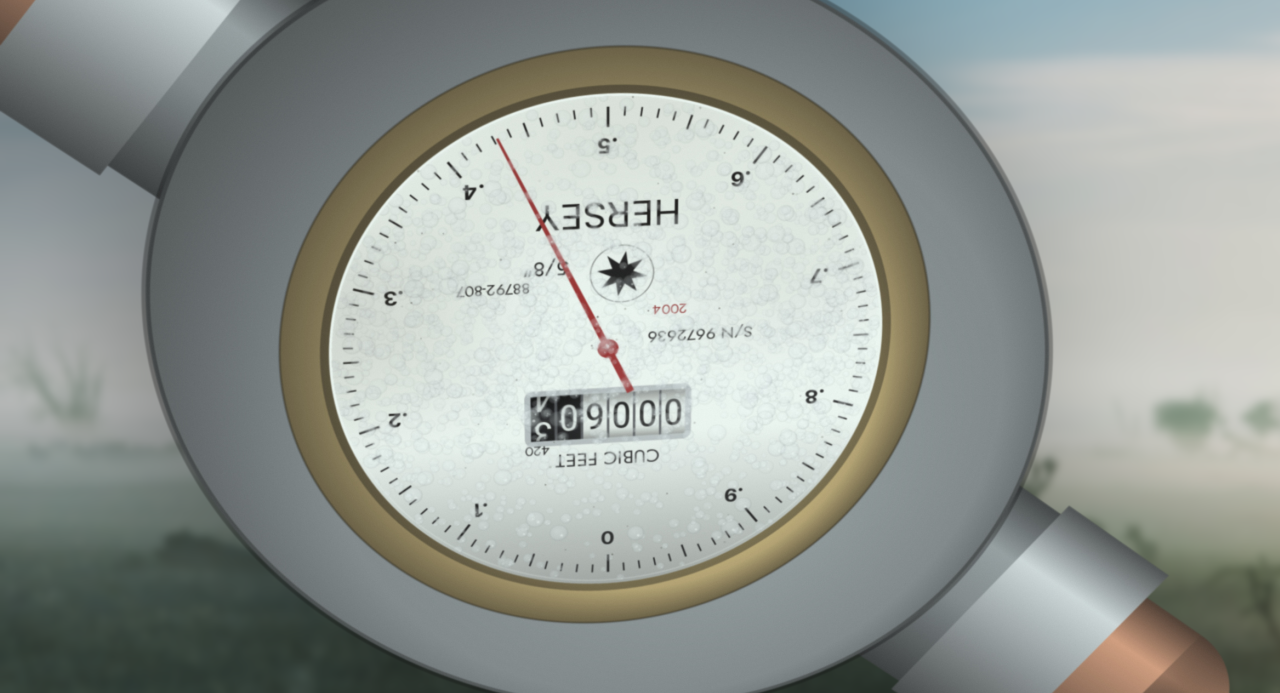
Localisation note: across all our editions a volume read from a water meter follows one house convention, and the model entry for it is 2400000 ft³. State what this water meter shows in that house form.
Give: 603.43 ft³
